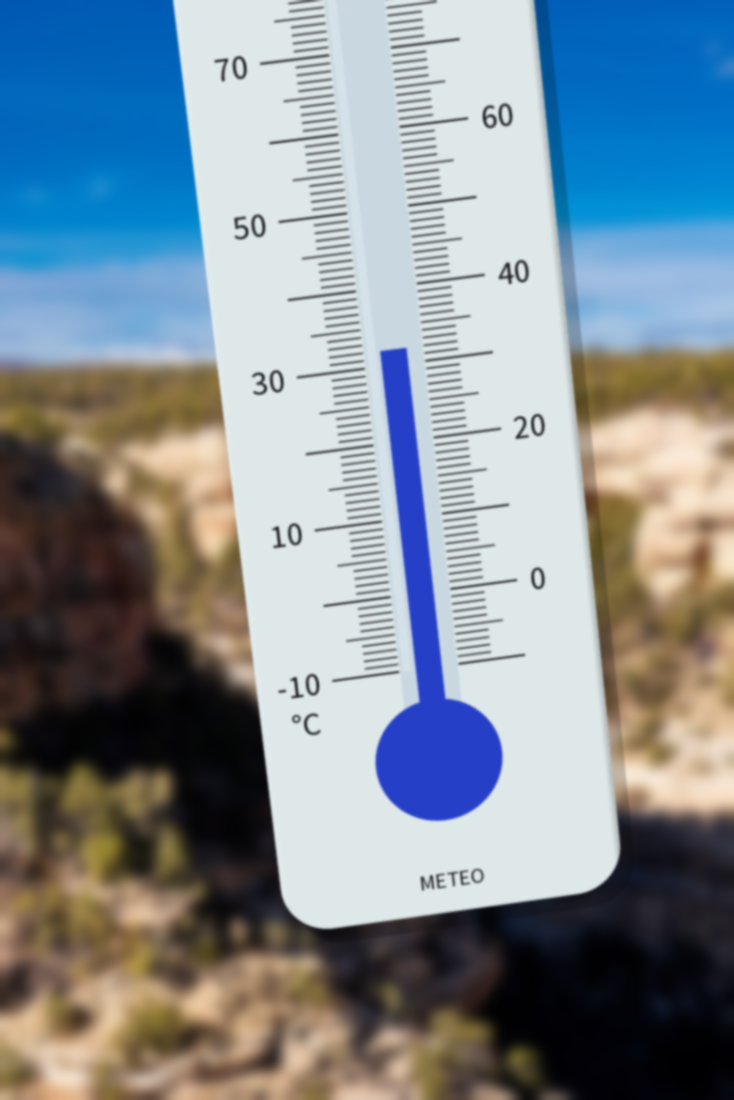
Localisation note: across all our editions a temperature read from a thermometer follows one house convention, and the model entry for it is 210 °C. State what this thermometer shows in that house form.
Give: 32 °C
